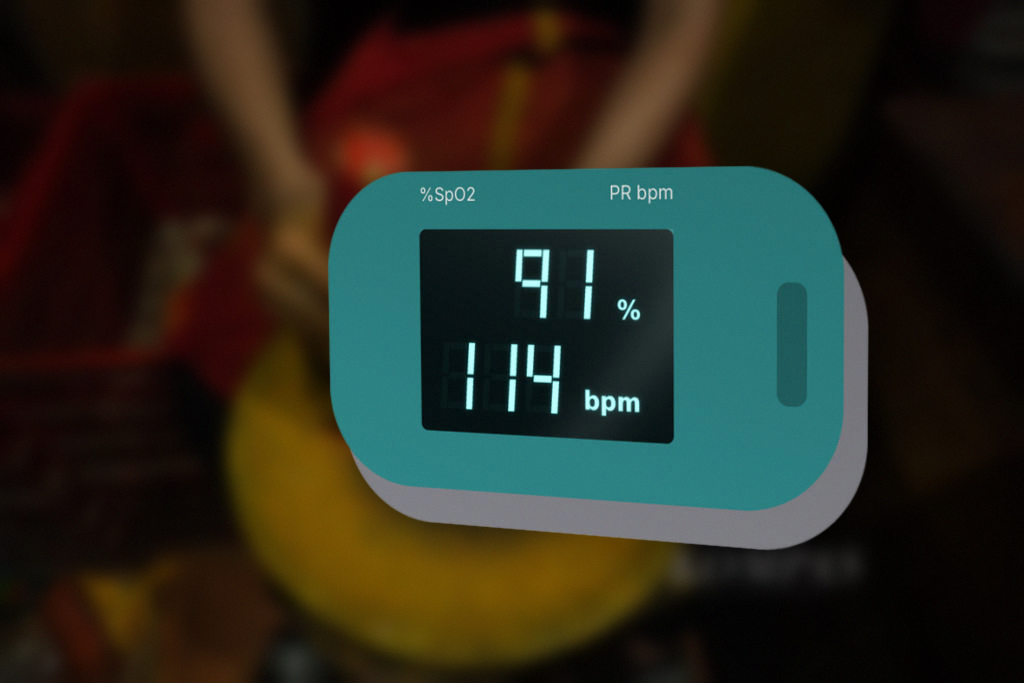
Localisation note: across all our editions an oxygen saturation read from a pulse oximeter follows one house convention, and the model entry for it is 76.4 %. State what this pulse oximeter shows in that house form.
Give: 91 %
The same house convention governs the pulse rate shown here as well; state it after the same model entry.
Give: 114 bpm
